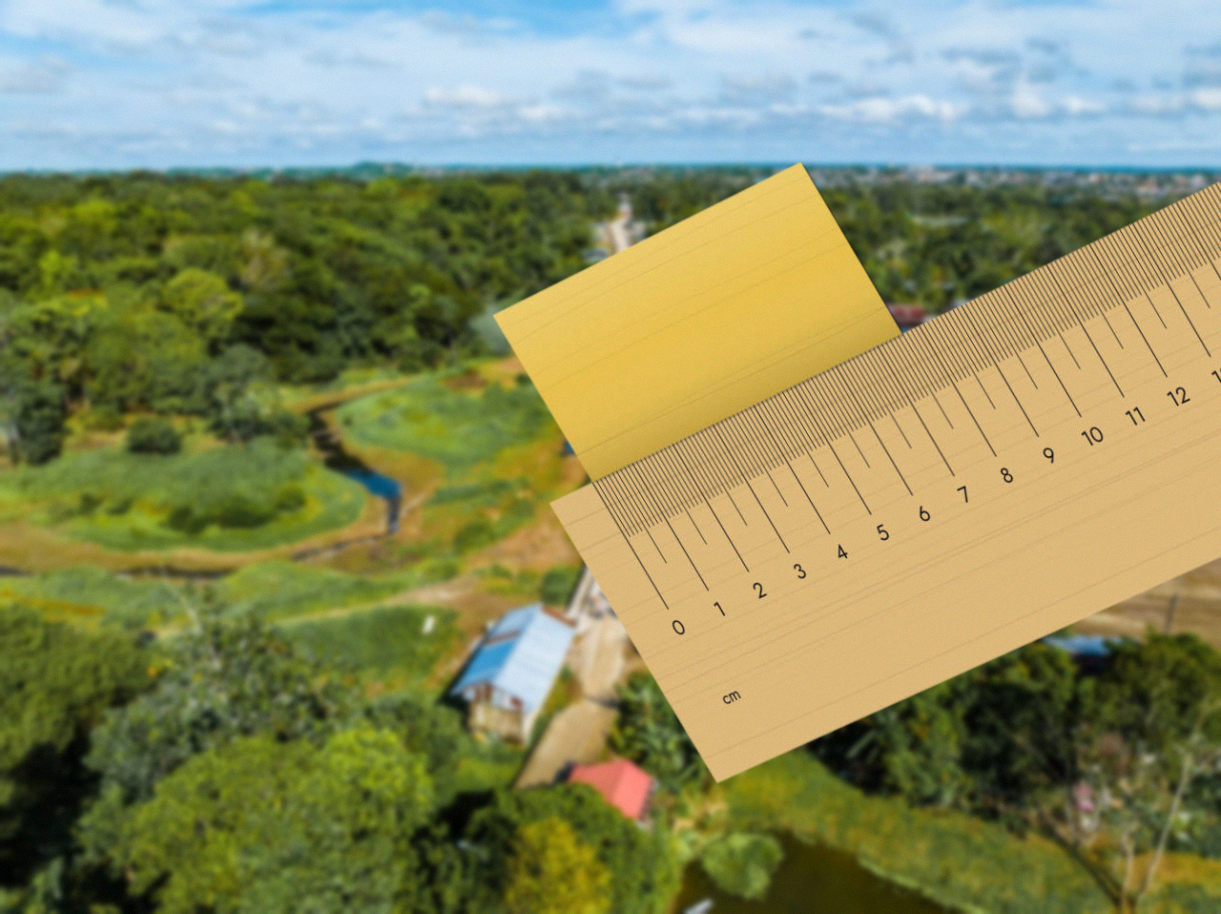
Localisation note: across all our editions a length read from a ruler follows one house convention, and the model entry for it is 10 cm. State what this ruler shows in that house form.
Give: 7.6 cm
